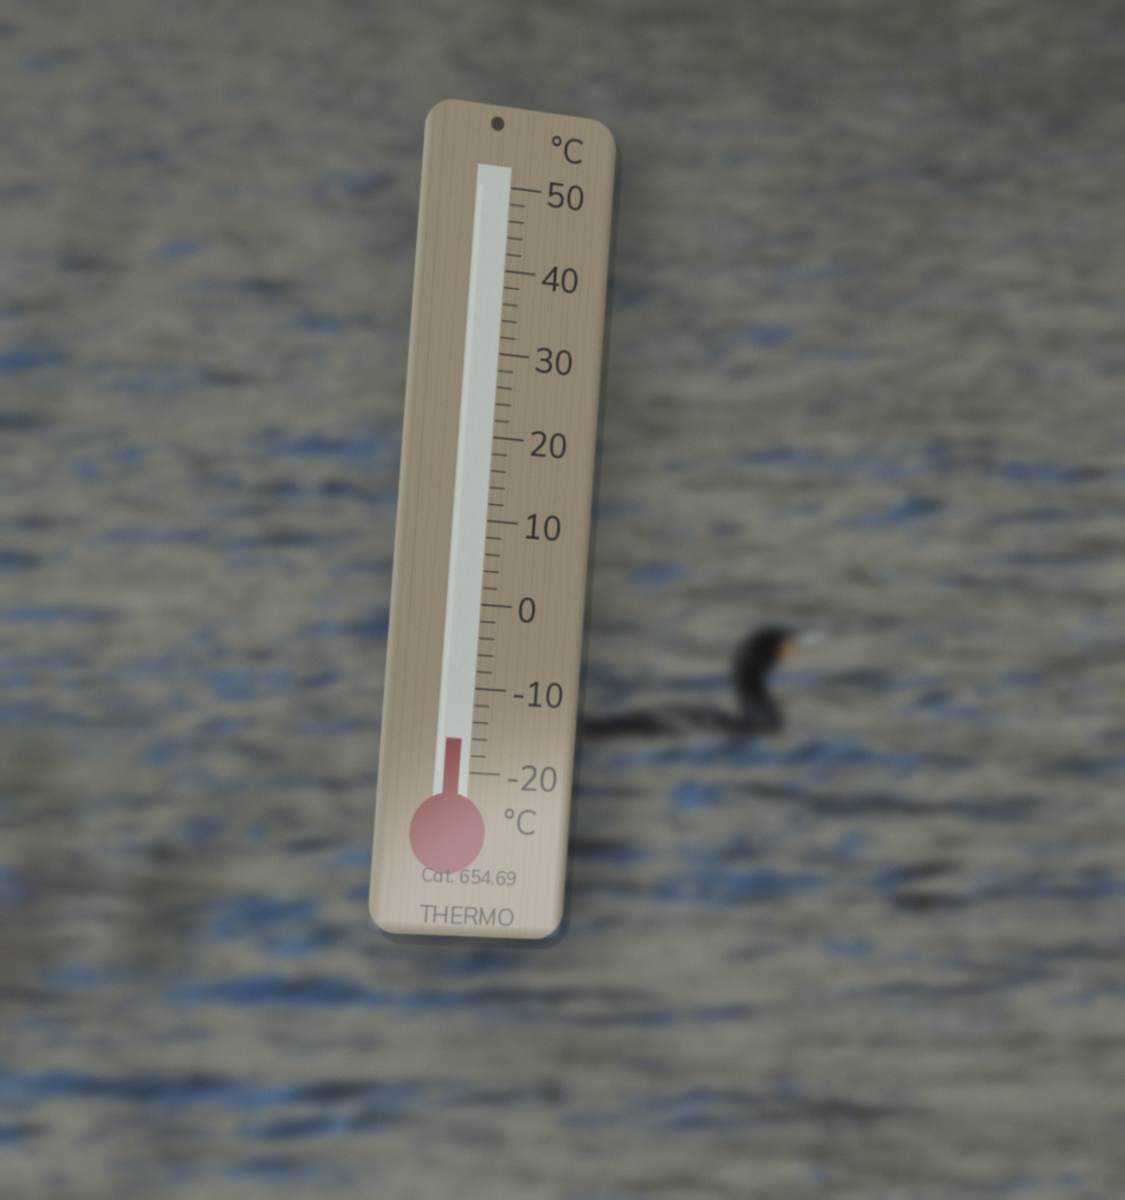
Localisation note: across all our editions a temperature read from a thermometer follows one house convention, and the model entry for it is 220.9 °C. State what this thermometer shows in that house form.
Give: -16 °C
